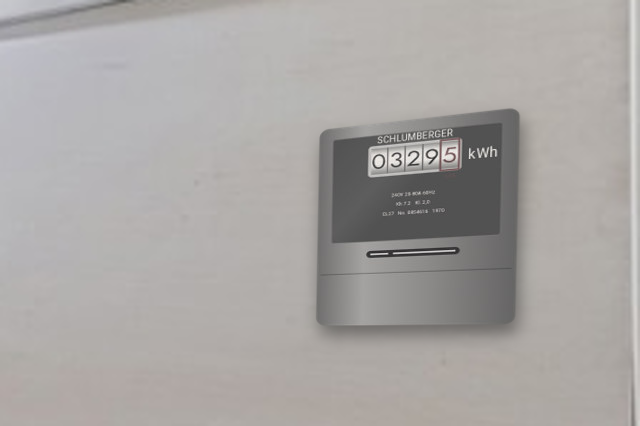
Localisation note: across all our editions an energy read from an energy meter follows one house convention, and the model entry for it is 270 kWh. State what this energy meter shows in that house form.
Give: 329.5 kWh
